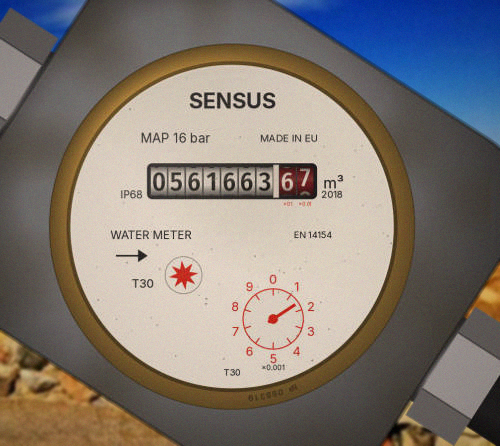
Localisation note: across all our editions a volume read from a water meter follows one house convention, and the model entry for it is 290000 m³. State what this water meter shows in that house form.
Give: 561663.671 m³
